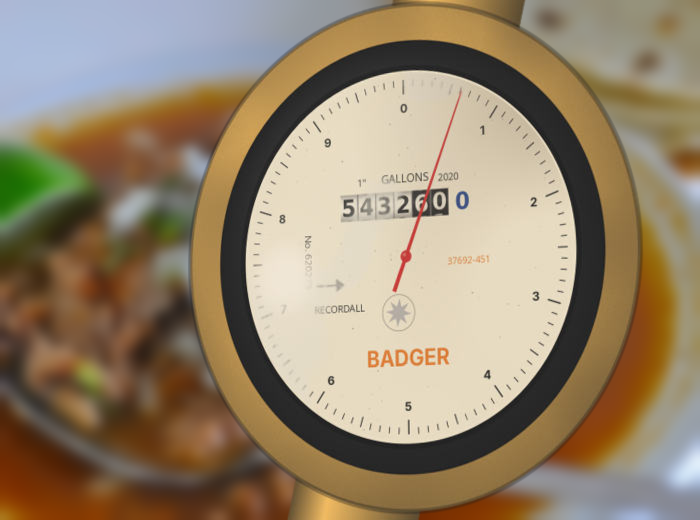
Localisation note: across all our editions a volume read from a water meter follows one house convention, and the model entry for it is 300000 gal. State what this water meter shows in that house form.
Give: 5432600.6 gal
